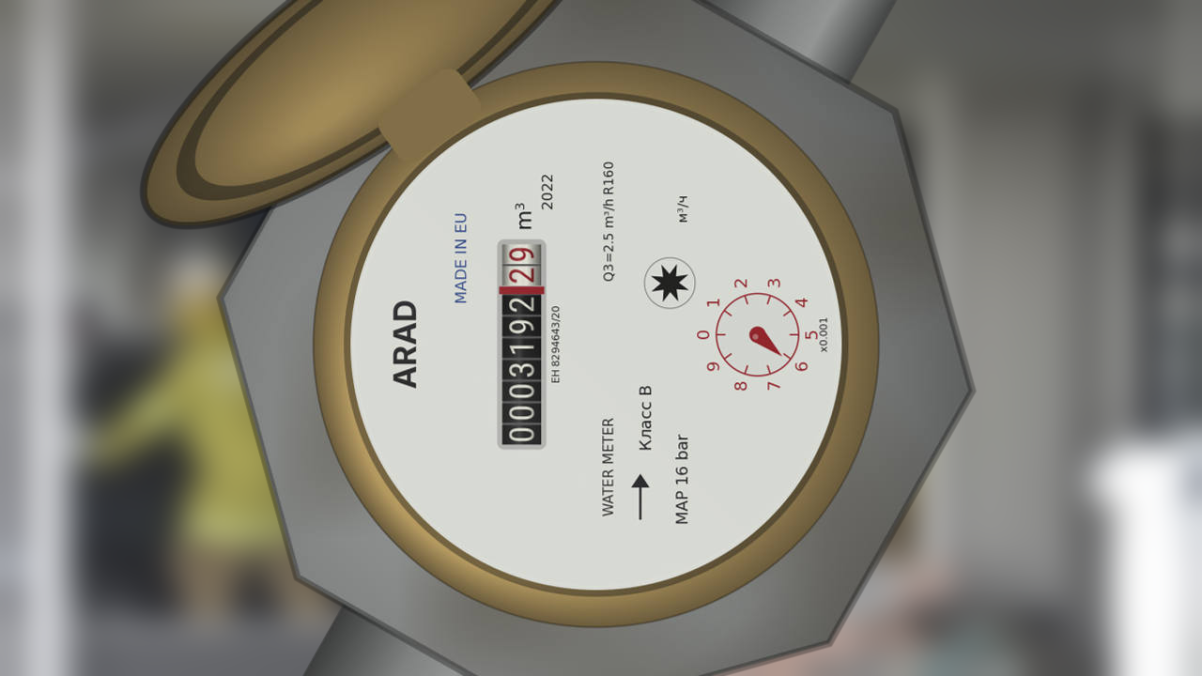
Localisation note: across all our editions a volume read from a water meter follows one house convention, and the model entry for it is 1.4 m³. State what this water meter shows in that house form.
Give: 3192.296 m³
